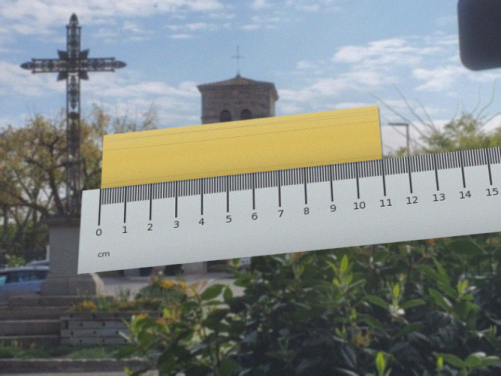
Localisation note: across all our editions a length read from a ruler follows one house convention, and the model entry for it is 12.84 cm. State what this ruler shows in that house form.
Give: 11 cm
